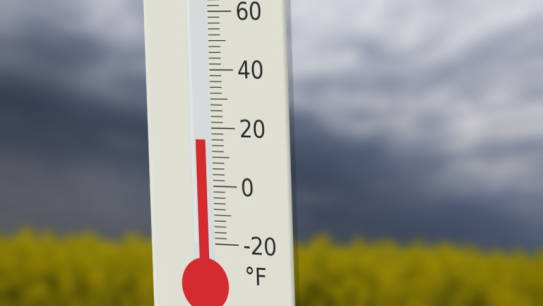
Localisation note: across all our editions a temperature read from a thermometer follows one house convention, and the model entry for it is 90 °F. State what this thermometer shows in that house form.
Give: 16 °F
